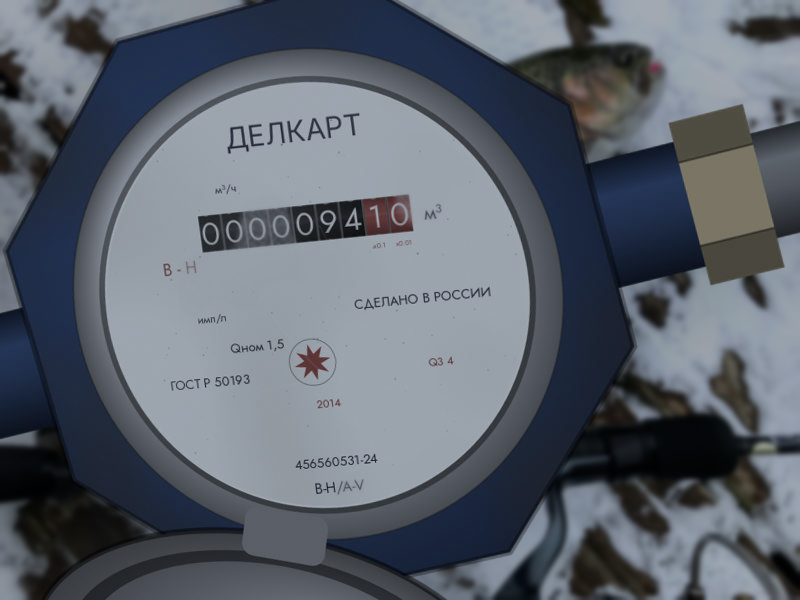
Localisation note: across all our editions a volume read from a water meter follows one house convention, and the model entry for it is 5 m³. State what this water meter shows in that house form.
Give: 94.10 m³
